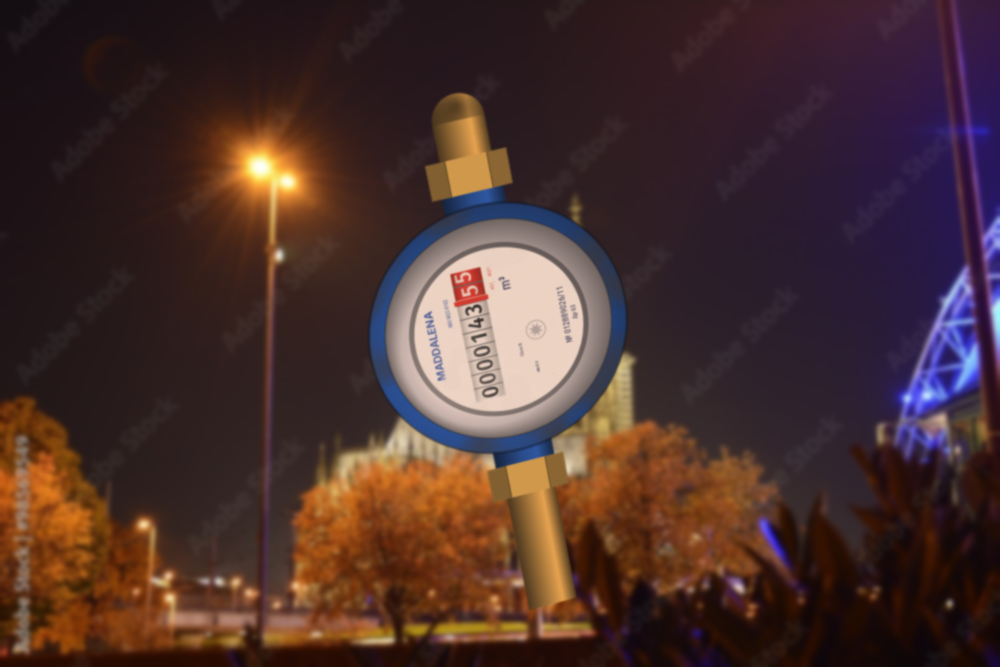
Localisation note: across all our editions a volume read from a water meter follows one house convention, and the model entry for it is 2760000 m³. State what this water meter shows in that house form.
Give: 143.55 m³
